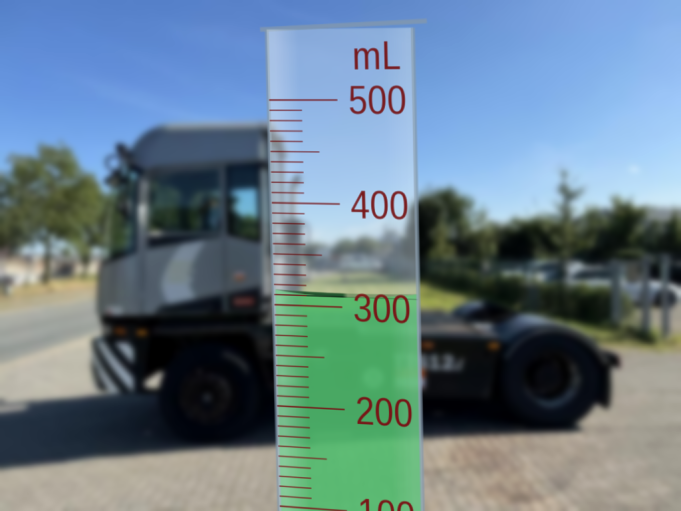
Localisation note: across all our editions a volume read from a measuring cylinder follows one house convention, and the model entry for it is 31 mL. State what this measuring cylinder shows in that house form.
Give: 310 mL
